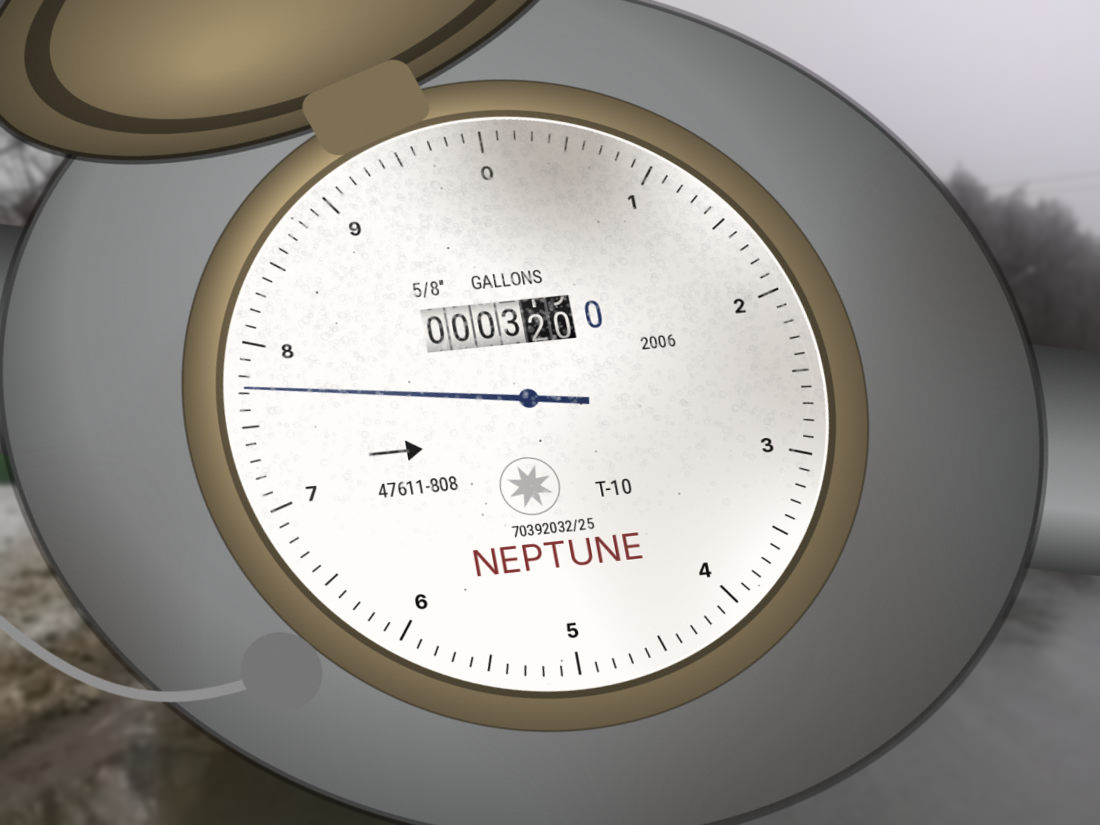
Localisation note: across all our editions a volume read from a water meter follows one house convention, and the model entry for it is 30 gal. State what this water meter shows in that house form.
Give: 3197.7 gal
